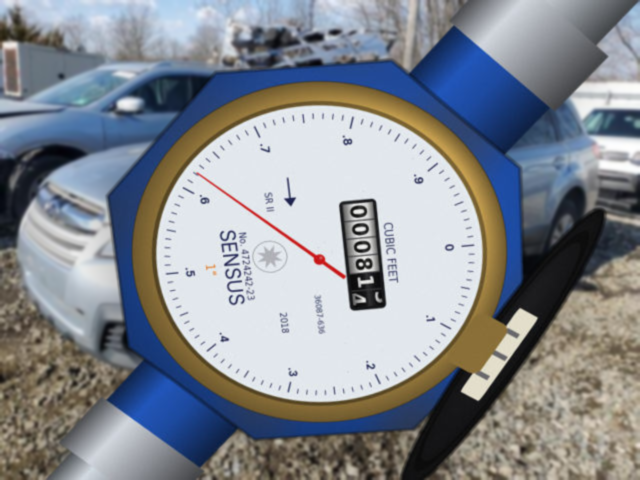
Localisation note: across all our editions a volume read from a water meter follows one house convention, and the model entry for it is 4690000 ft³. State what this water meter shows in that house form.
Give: 813.62 ft³
